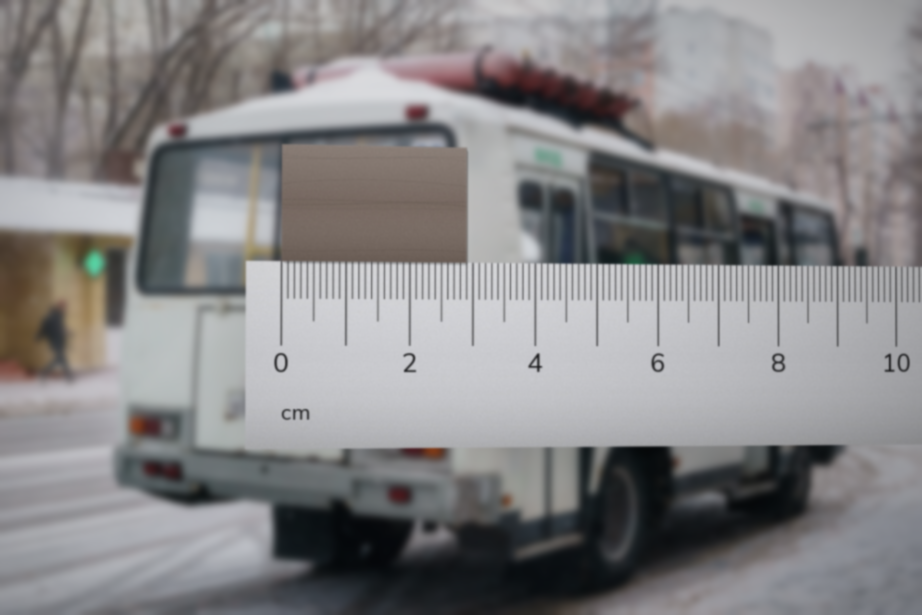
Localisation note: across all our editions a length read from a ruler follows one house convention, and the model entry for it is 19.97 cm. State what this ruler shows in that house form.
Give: 2.9 cm
